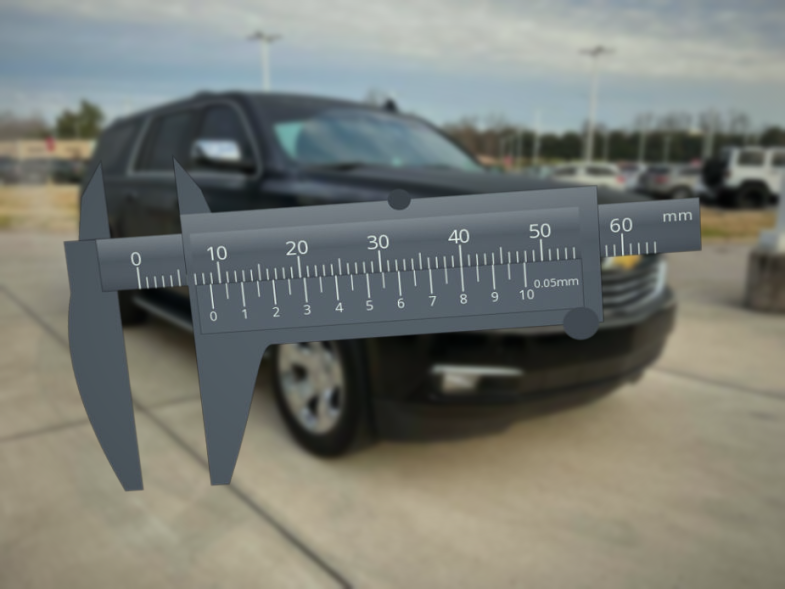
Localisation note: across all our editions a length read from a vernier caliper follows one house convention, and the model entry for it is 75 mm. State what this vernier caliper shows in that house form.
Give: 8.8 mm
